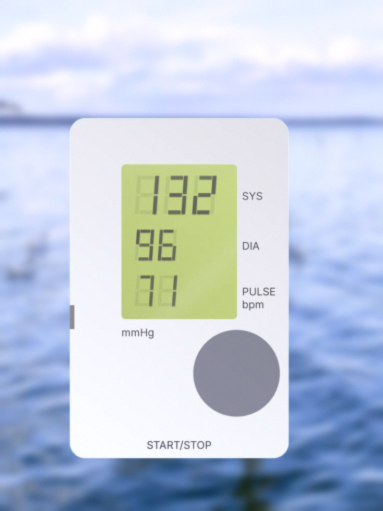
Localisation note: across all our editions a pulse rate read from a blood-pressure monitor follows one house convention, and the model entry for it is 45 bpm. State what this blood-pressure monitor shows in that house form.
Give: 71 bpm
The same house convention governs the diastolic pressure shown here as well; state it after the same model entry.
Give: 96 mmHg
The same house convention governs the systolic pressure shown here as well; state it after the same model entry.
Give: 132 mmHg
